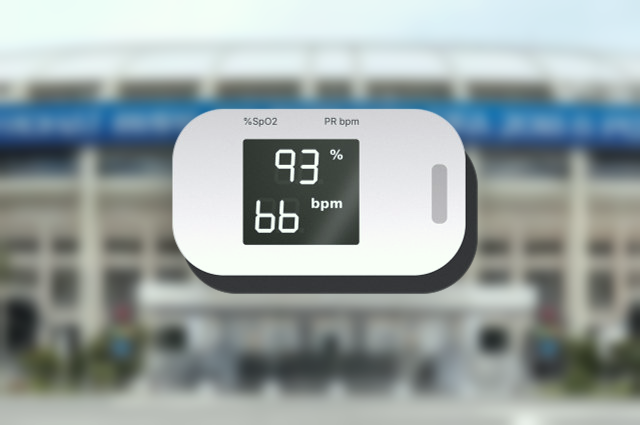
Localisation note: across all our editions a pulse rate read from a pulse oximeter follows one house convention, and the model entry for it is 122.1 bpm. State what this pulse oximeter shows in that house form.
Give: 66 bpm
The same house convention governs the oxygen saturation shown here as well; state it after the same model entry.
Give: 93 %
